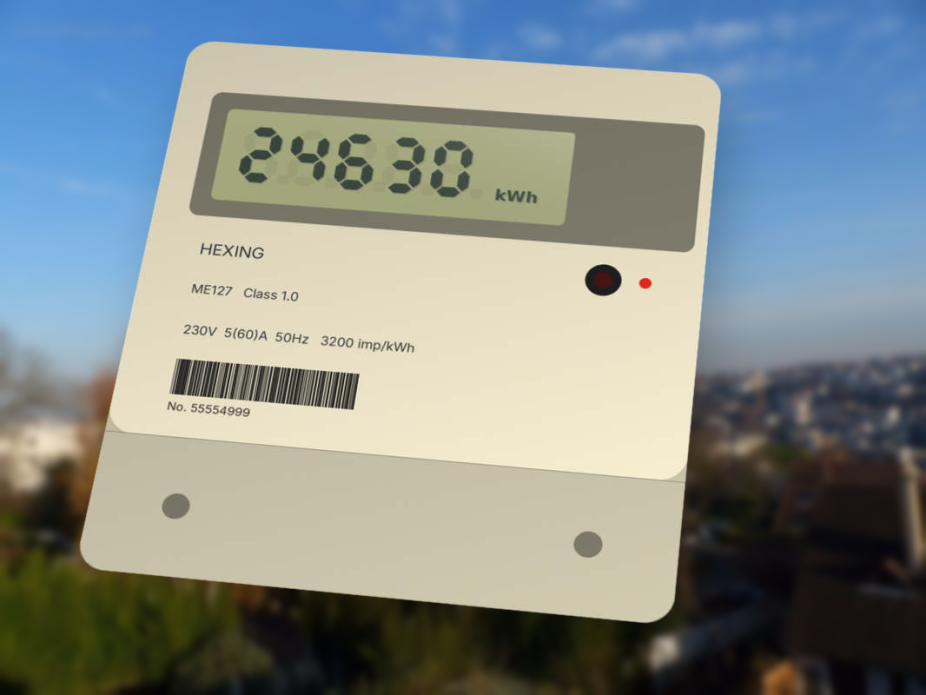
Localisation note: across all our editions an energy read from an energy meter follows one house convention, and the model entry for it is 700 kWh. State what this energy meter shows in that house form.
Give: 24630 kWh
